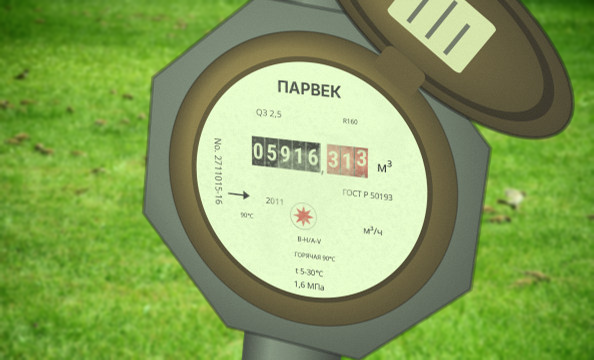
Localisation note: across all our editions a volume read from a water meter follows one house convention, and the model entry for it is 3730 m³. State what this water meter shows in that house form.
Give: 5916.313 m³
